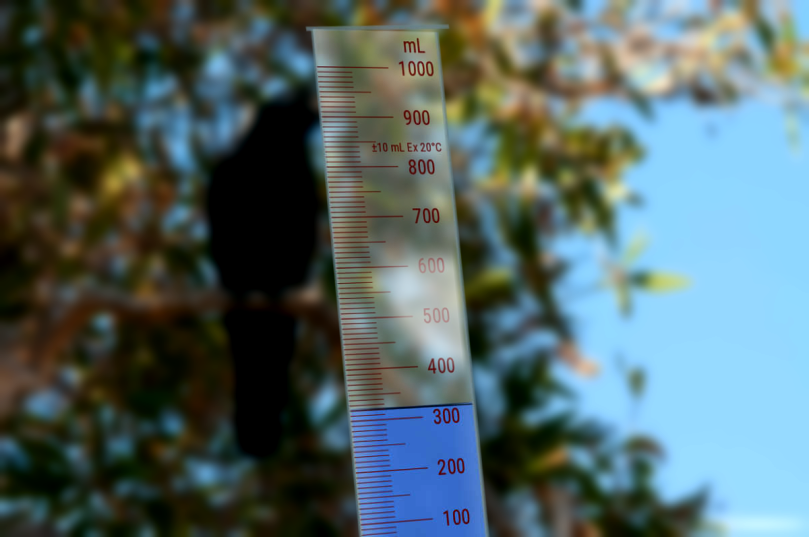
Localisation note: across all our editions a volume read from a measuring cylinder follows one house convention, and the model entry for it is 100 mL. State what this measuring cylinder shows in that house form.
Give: 320 mL
